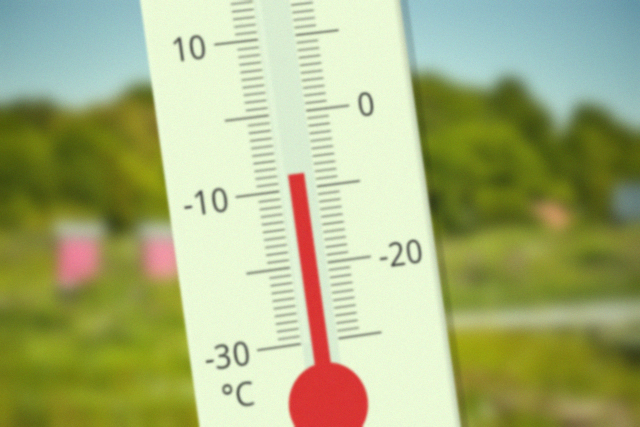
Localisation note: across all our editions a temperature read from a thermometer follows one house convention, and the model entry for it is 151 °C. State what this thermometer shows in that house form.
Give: -8 °C
